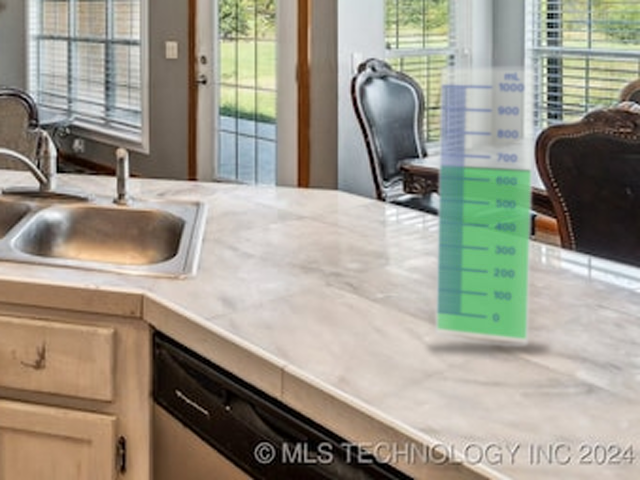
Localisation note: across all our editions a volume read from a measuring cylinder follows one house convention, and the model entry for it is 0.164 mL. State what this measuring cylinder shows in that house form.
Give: 650 mL
